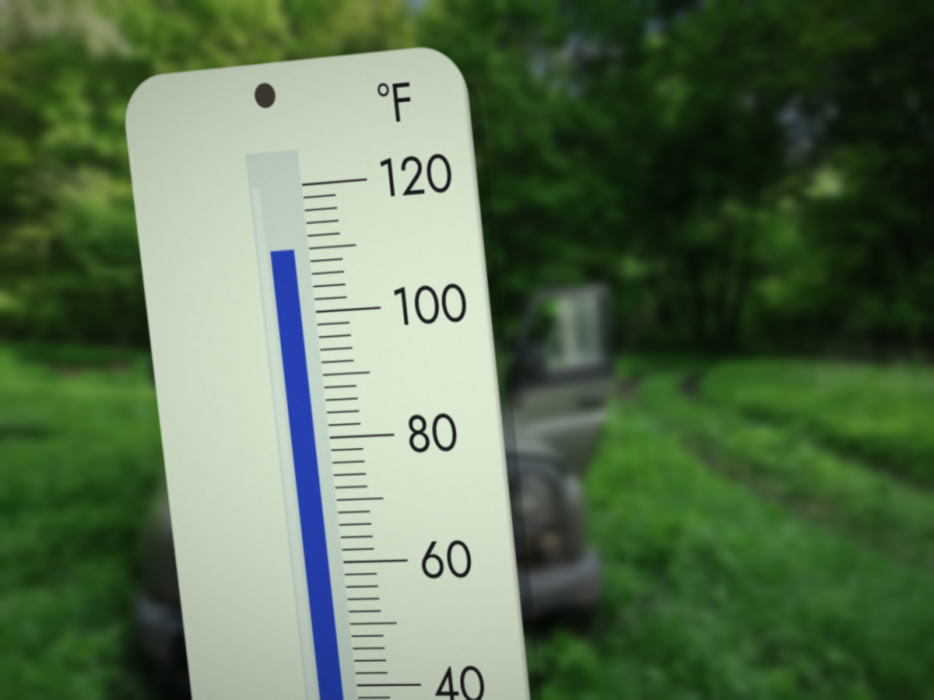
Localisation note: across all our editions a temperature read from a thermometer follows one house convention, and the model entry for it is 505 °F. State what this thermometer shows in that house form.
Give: 110 °F
